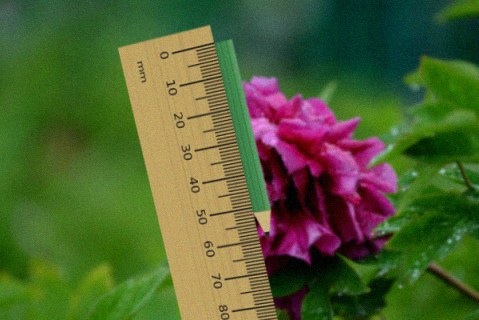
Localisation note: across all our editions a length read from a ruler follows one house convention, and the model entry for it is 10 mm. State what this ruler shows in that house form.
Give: 60 mm
